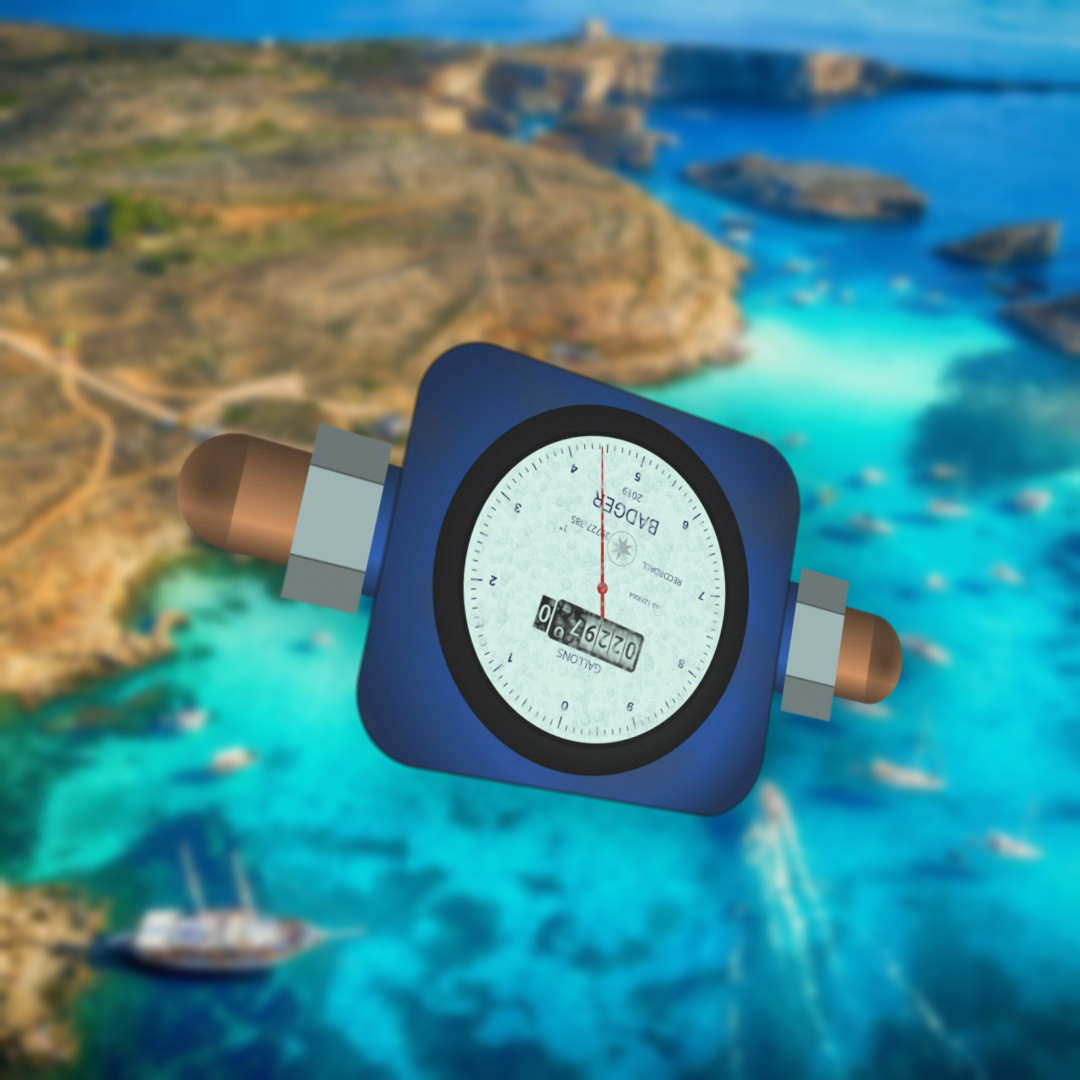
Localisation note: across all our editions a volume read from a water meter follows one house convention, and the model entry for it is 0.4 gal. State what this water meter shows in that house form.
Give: 229764.4 gal
